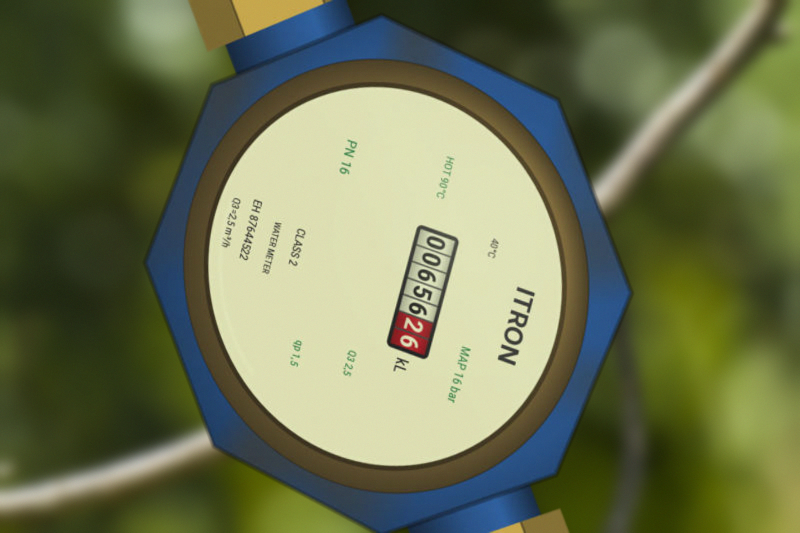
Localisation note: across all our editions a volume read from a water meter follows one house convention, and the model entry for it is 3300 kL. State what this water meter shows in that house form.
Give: 656.26 kL
